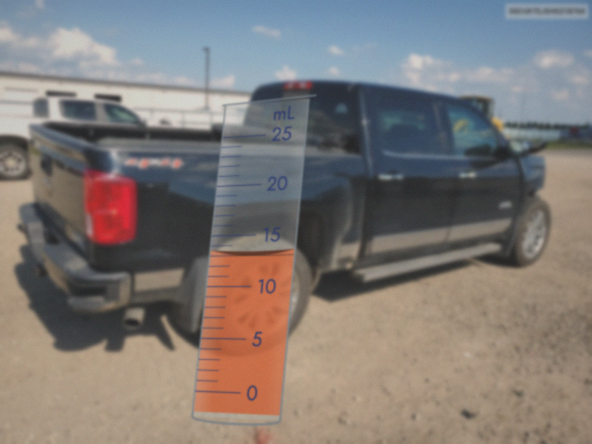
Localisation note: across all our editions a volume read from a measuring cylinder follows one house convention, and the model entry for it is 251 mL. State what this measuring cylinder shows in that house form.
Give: 13 mL
